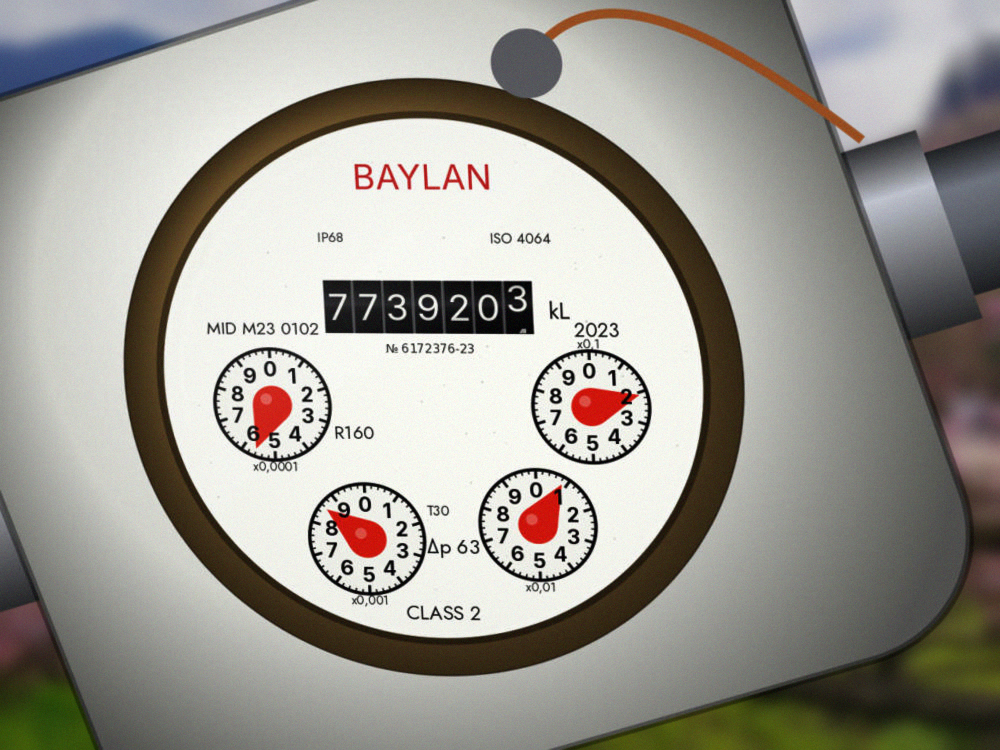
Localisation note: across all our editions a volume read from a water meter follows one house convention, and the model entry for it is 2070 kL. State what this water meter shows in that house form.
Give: 7739203.2085 kL
